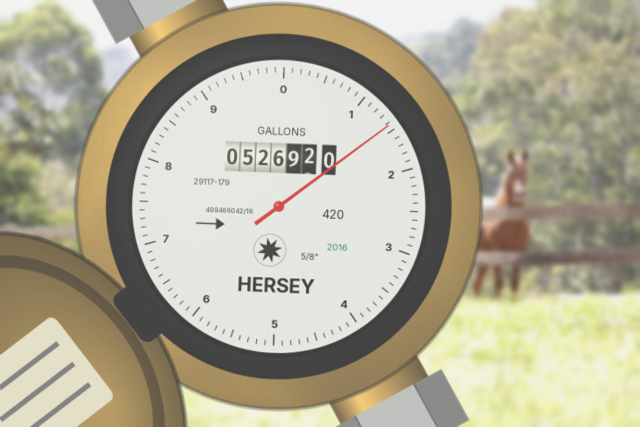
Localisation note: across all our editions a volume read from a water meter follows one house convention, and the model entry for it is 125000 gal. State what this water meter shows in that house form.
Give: 526921.4 gal
